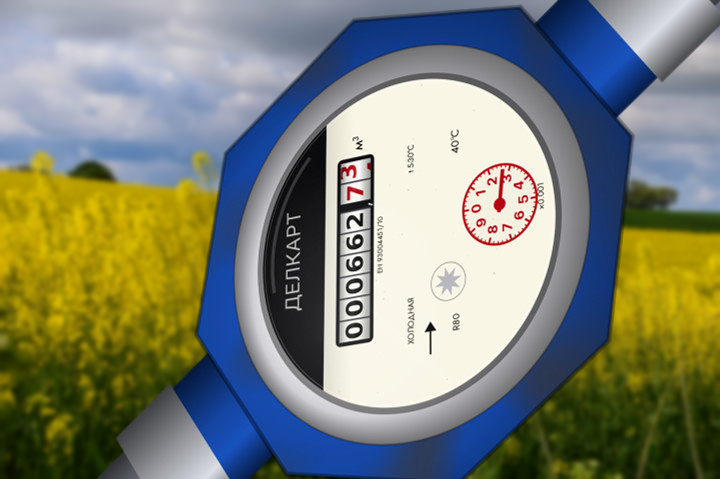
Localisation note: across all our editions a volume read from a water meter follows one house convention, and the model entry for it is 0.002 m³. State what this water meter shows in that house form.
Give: 662.732 m³
